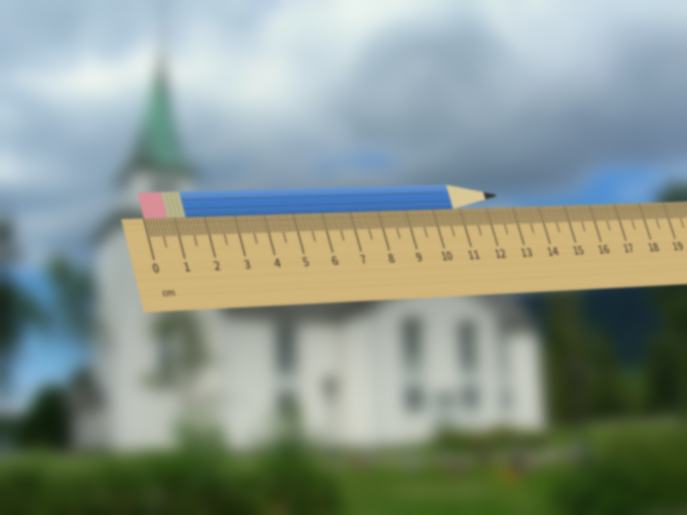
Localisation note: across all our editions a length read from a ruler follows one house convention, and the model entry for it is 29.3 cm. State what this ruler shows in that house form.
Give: 12.5 cm
